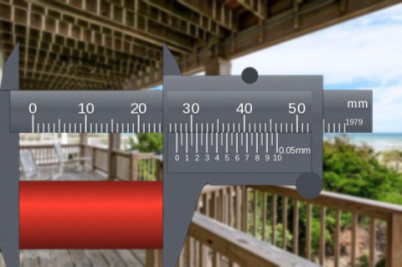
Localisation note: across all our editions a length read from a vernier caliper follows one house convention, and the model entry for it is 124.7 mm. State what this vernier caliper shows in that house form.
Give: 27.2 mm
